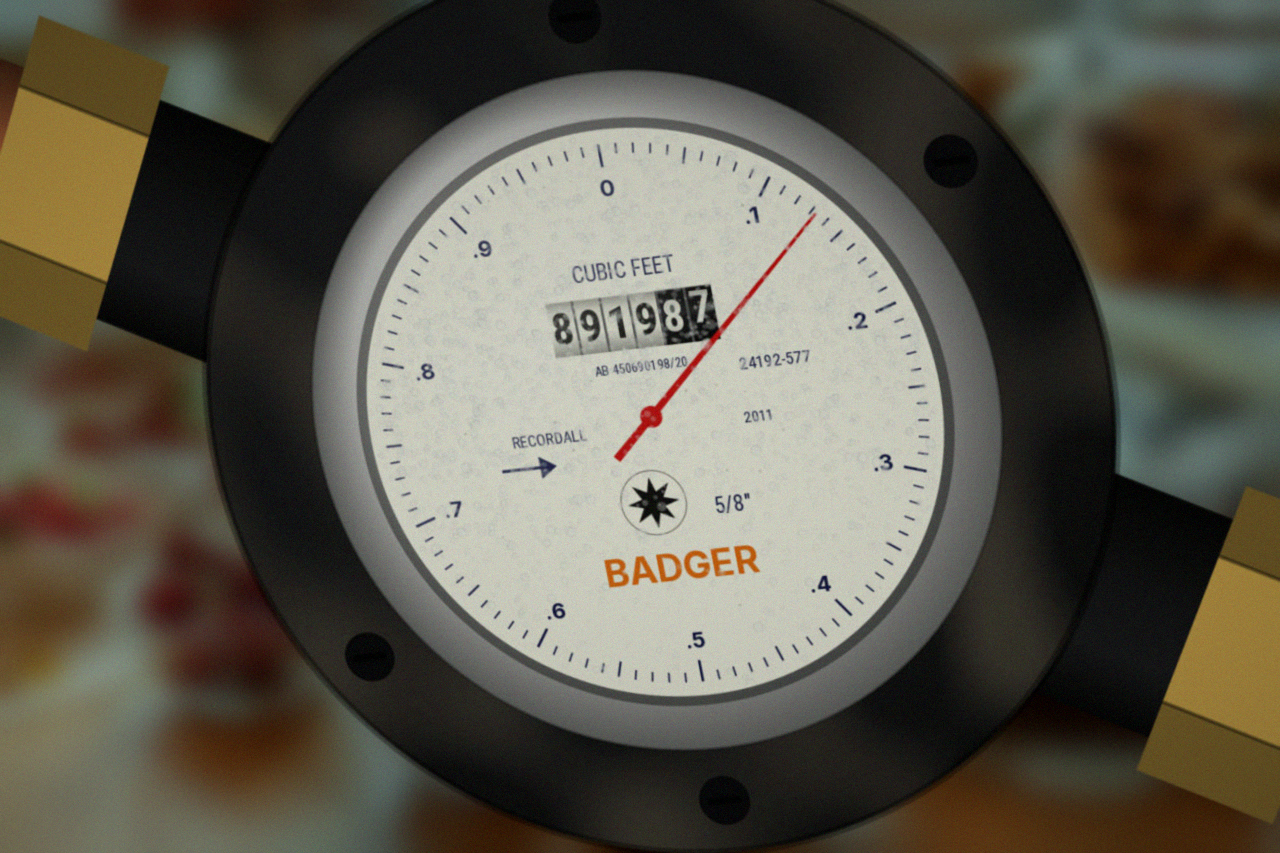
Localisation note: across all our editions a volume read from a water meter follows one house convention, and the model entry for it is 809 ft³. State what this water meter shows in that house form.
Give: 891987.13 ft³
